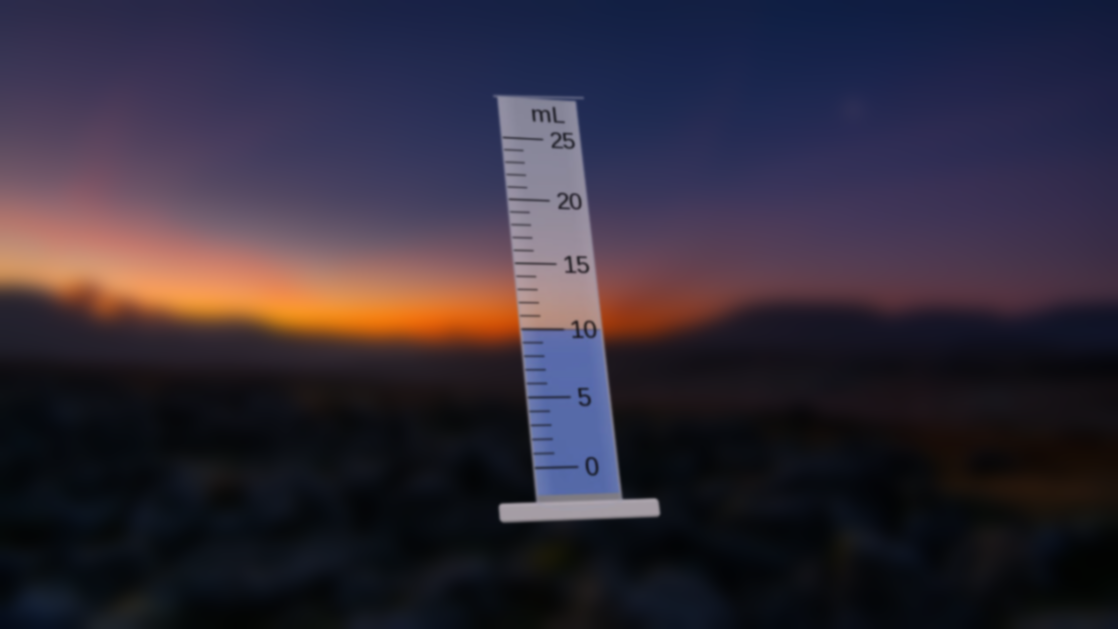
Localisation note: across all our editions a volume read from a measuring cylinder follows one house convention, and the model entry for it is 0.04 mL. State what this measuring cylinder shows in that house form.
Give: 10 mL
